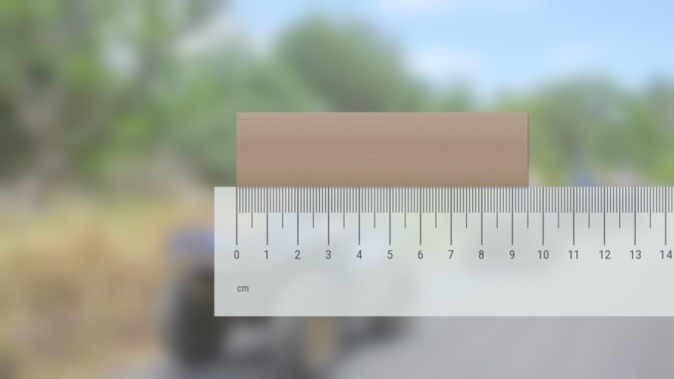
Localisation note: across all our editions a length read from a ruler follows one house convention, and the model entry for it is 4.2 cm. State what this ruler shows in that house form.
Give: 9.5 cm
